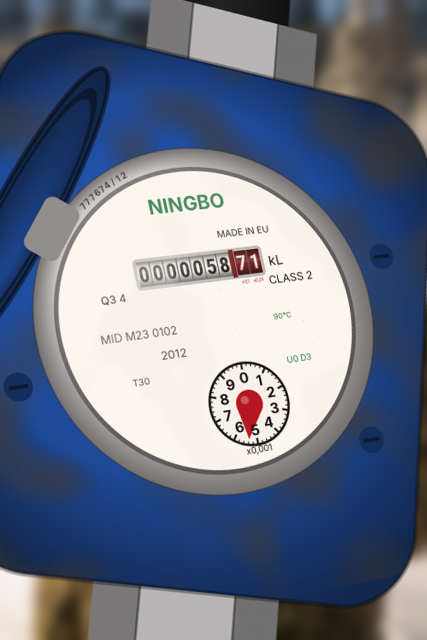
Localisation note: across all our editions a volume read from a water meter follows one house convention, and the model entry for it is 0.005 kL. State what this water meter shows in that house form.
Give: 58.715 kL
